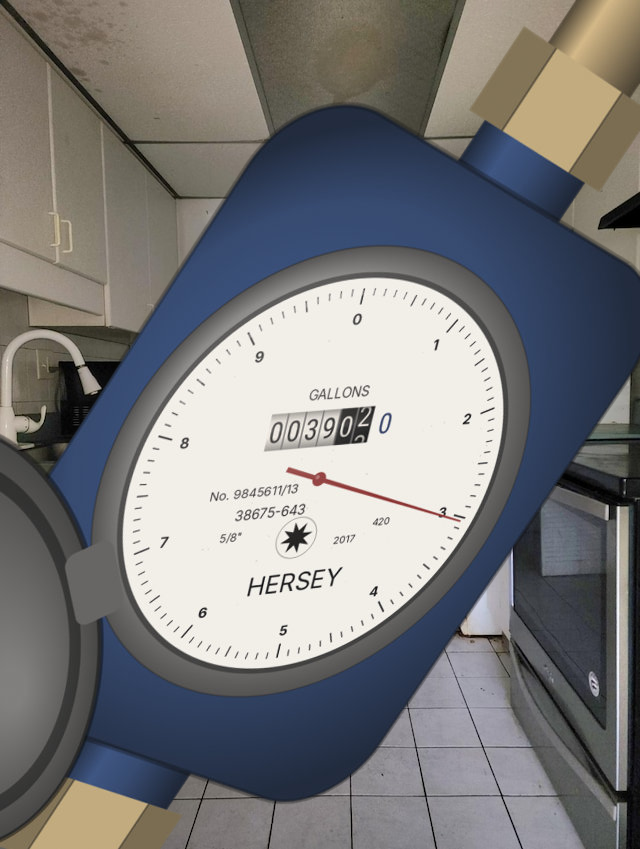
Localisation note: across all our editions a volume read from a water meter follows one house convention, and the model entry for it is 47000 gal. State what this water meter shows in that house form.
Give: 39023.0 gal
